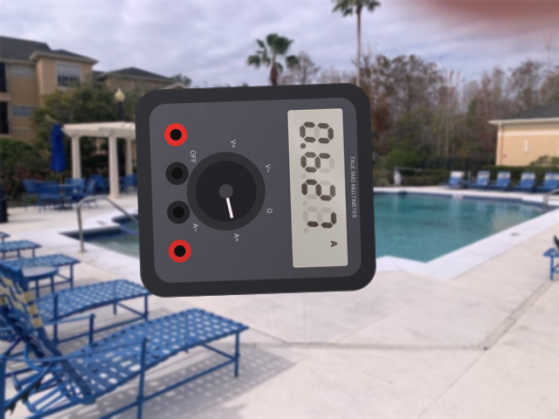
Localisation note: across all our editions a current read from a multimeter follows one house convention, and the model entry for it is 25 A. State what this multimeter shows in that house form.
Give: 0.627 A
